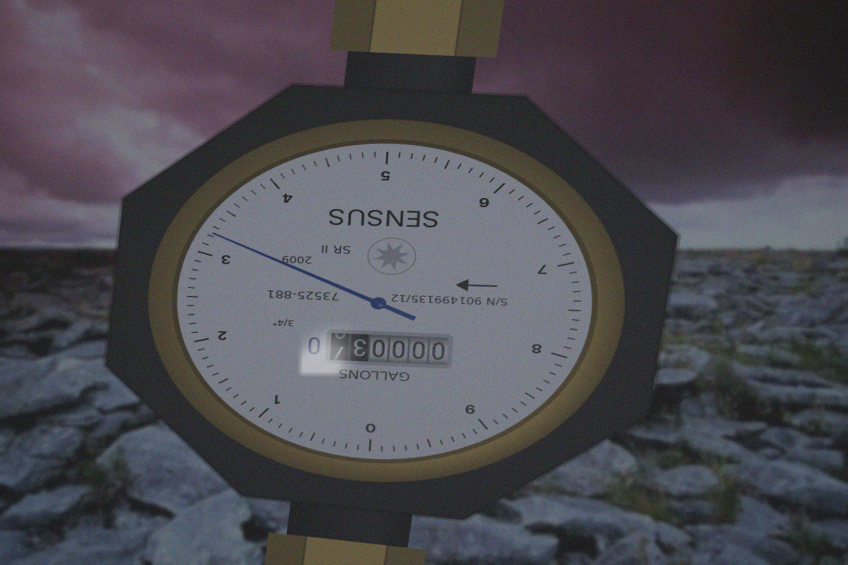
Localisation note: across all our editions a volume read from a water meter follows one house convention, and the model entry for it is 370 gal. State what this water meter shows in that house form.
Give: 373.2 gal
